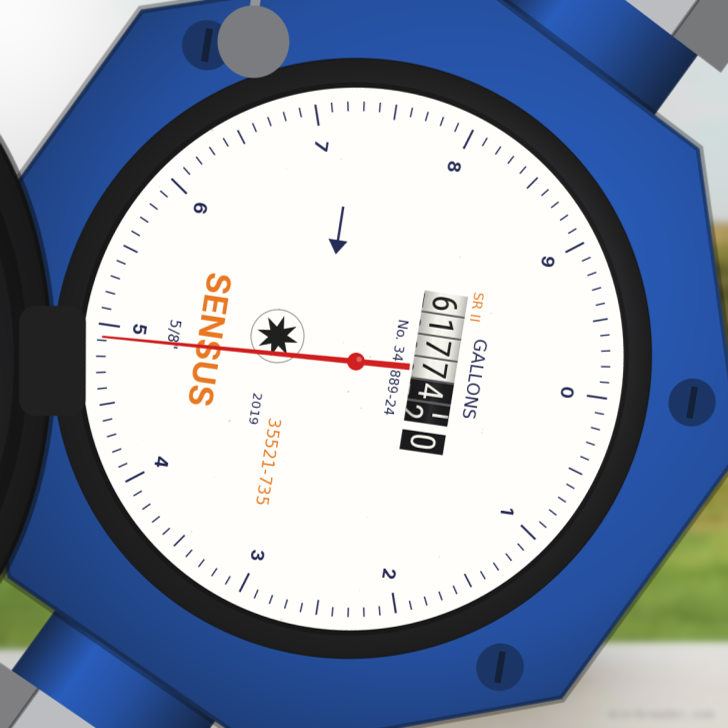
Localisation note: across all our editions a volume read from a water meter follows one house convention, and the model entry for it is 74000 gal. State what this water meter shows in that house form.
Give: 6177414.9 gal
